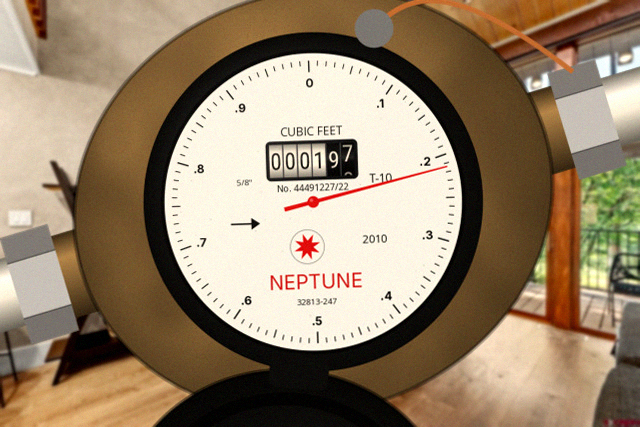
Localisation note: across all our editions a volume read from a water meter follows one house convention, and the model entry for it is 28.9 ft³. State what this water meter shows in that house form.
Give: 197.21 ft³
